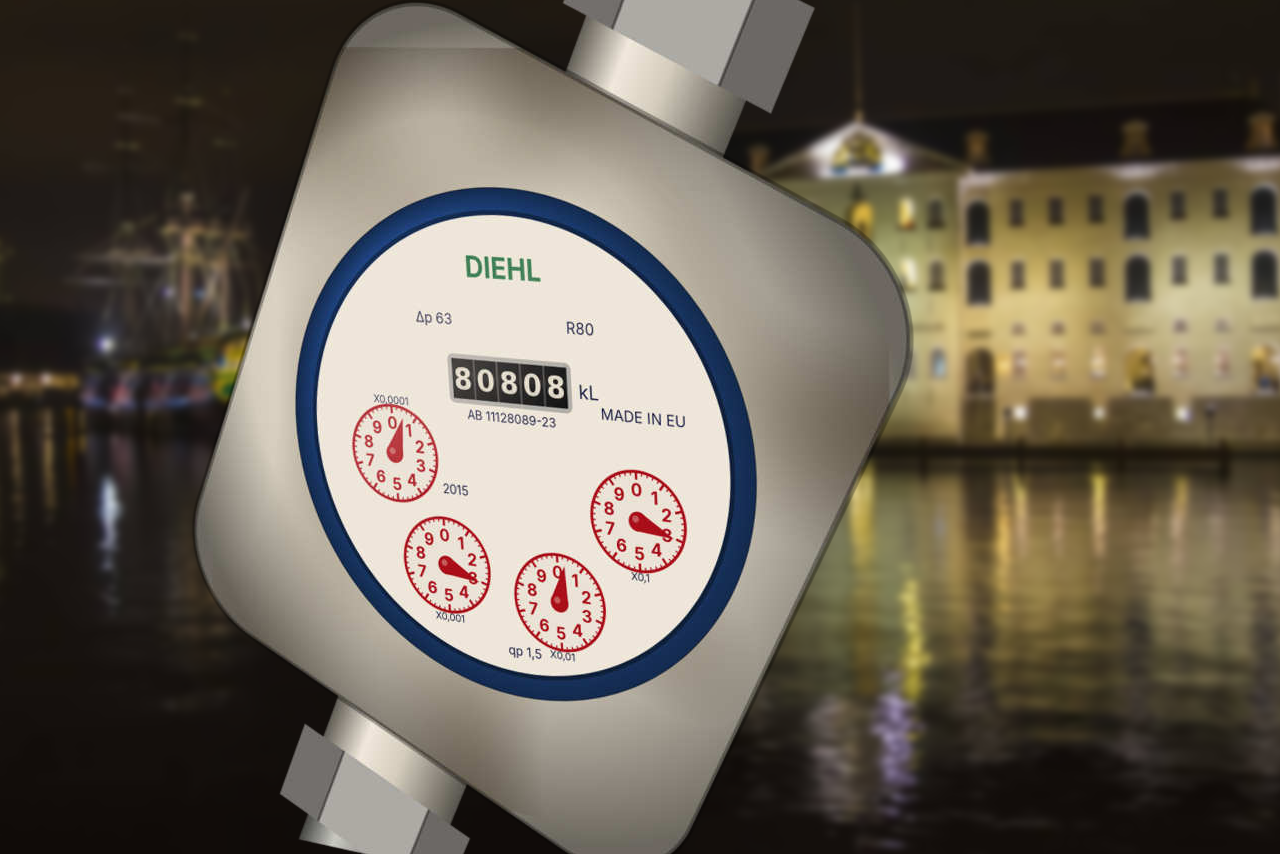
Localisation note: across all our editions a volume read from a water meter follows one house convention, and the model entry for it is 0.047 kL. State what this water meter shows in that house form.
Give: 80808.3030 kL
